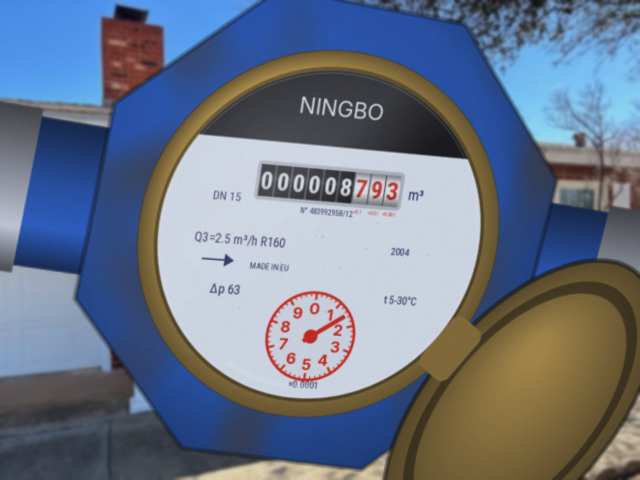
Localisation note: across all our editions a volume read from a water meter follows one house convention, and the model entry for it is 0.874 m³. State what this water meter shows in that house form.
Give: 8.7931 m³
